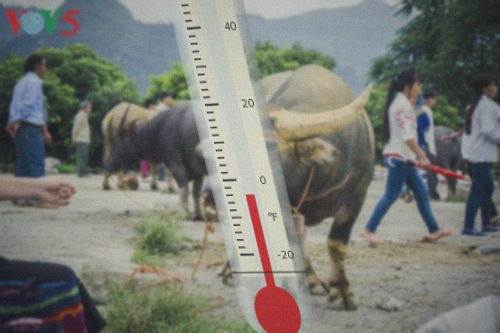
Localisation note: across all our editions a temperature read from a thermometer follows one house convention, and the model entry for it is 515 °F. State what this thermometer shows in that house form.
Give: -4 °F
